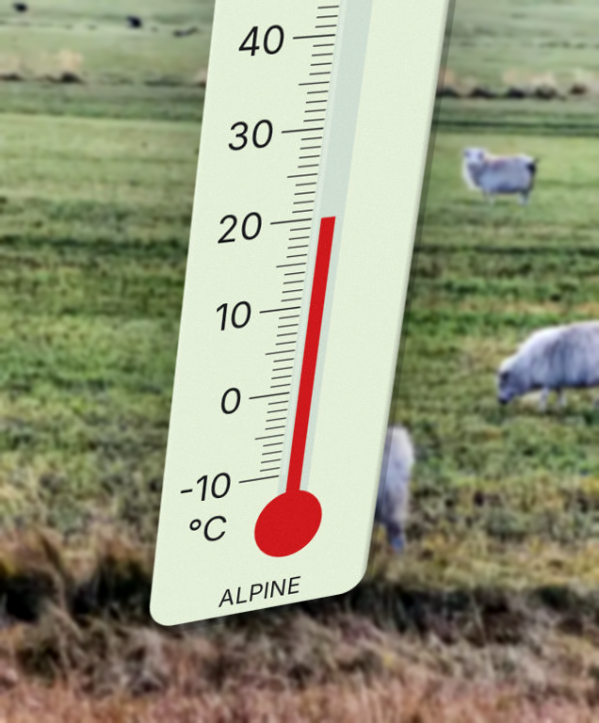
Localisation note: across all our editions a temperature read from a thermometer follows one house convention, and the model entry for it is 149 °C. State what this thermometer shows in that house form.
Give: 20 °C
